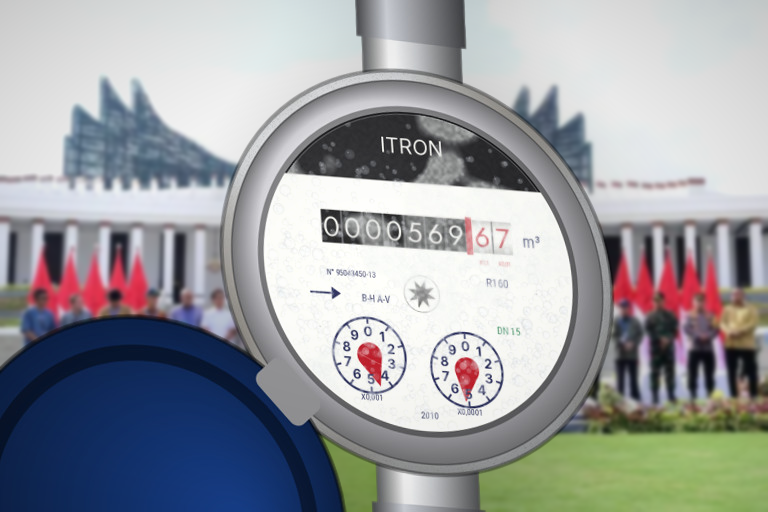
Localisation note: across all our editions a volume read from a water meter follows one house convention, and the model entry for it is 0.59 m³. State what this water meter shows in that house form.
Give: 569.6745 m³
